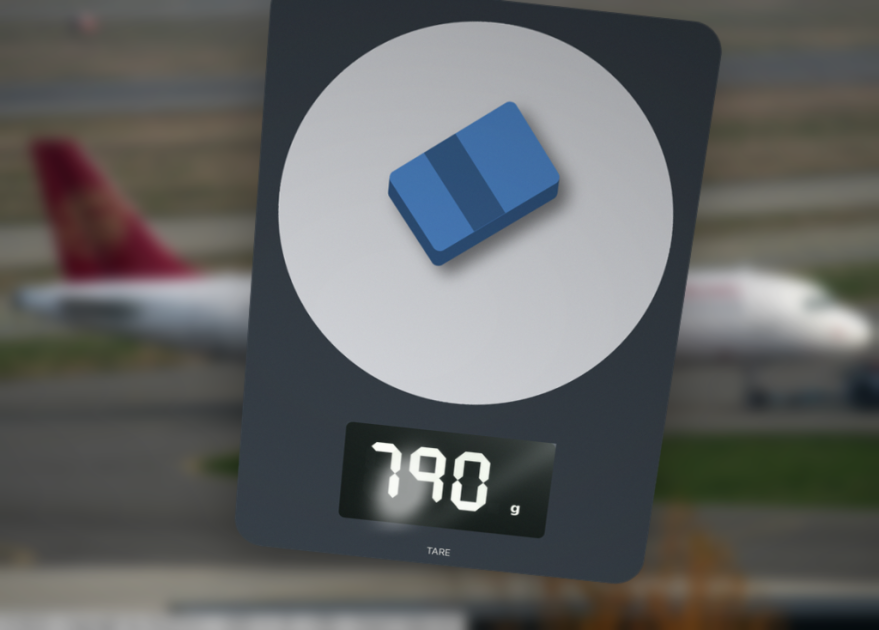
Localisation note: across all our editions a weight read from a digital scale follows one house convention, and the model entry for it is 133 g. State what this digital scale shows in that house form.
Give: 790 g
